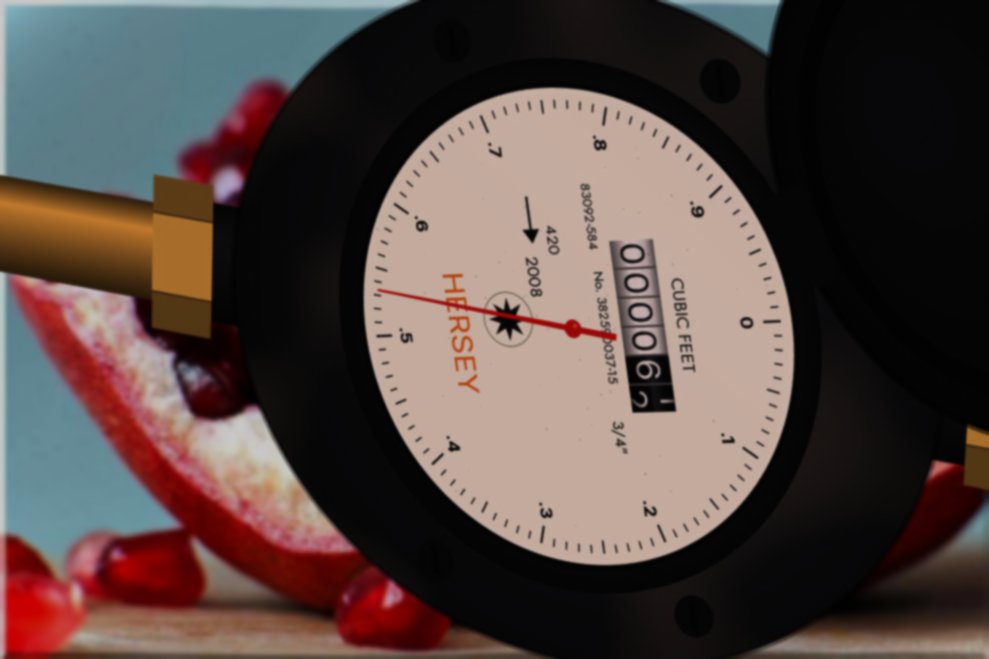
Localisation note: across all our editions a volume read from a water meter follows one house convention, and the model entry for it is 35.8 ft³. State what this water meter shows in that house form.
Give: 61.53 ft³
